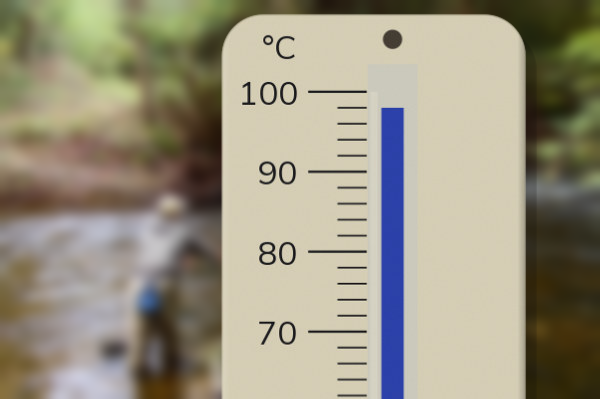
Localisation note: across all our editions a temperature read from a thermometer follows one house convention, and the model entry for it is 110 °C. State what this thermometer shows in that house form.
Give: 98 °C
